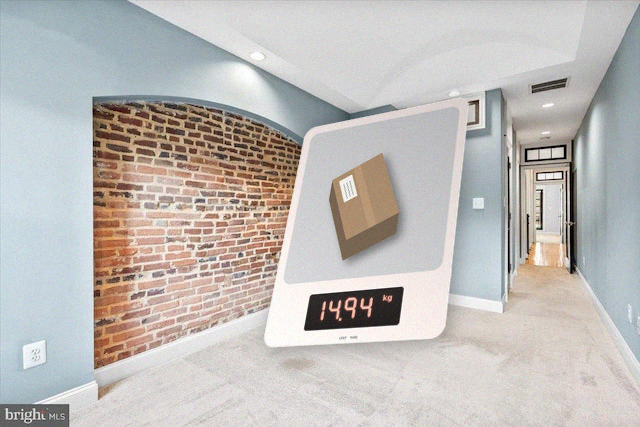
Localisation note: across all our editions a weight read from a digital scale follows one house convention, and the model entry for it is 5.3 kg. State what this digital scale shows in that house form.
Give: 14.94 kg
